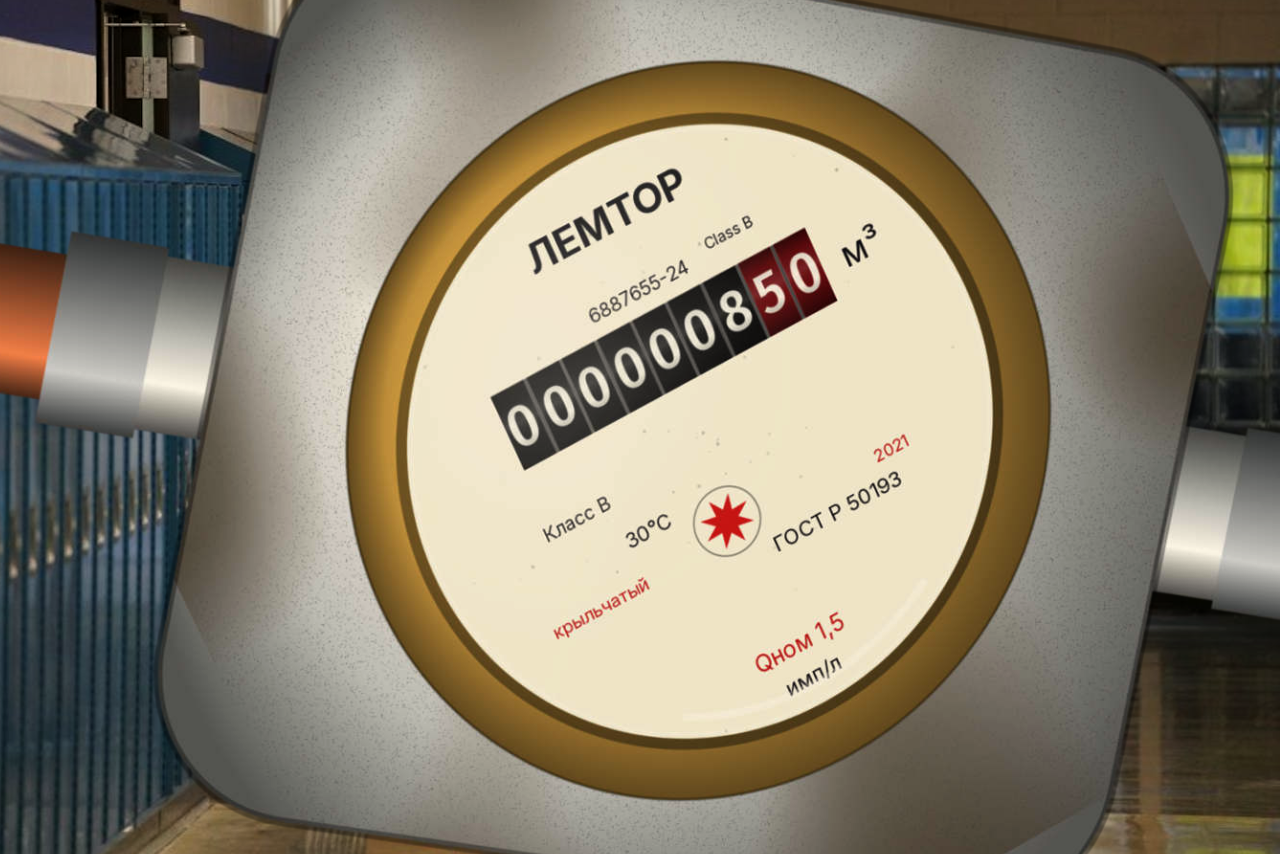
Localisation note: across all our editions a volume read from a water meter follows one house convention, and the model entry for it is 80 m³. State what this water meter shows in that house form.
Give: 8.50 m³
